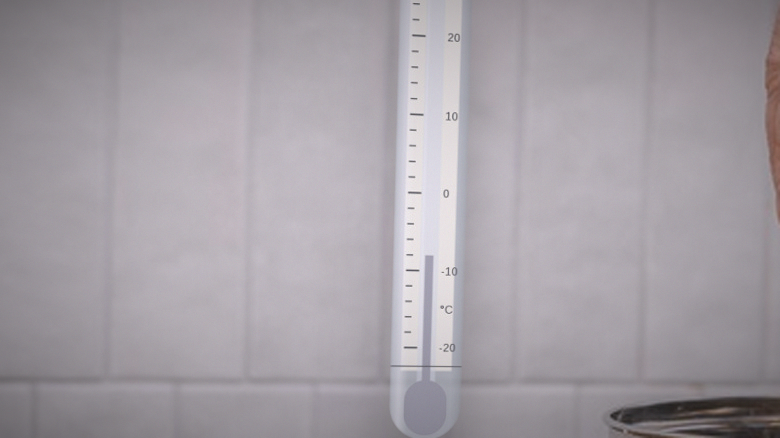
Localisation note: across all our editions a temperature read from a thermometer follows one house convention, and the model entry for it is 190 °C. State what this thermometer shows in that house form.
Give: -8 °C
